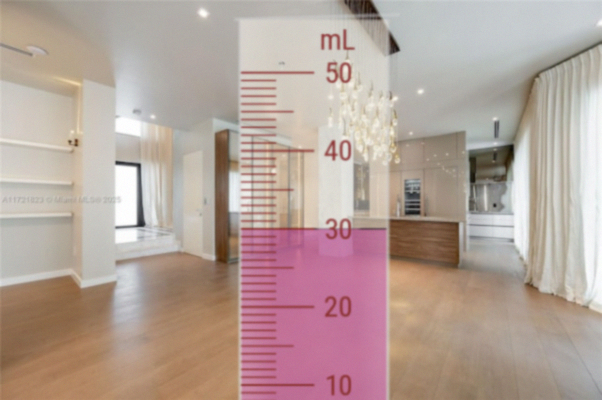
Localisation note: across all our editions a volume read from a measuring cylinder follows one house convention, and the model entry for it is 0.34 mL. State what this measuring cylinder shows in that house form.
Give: 30 mL
